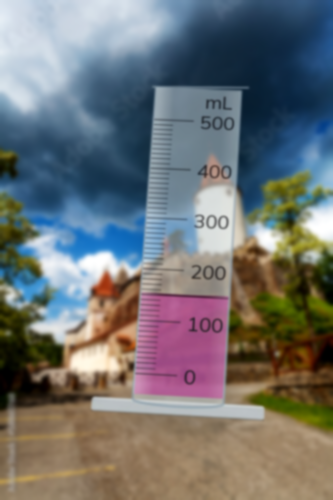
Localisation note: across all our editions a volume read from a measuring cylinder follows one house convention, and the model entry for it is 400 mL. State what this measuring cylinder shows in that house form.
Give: 150 mL
